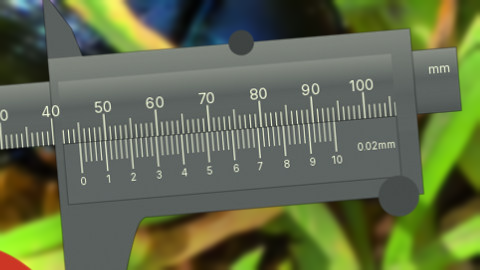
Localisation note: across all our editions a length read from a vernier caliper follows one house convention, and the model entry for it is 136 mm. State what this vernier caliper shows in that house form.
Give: 45.0 mm
